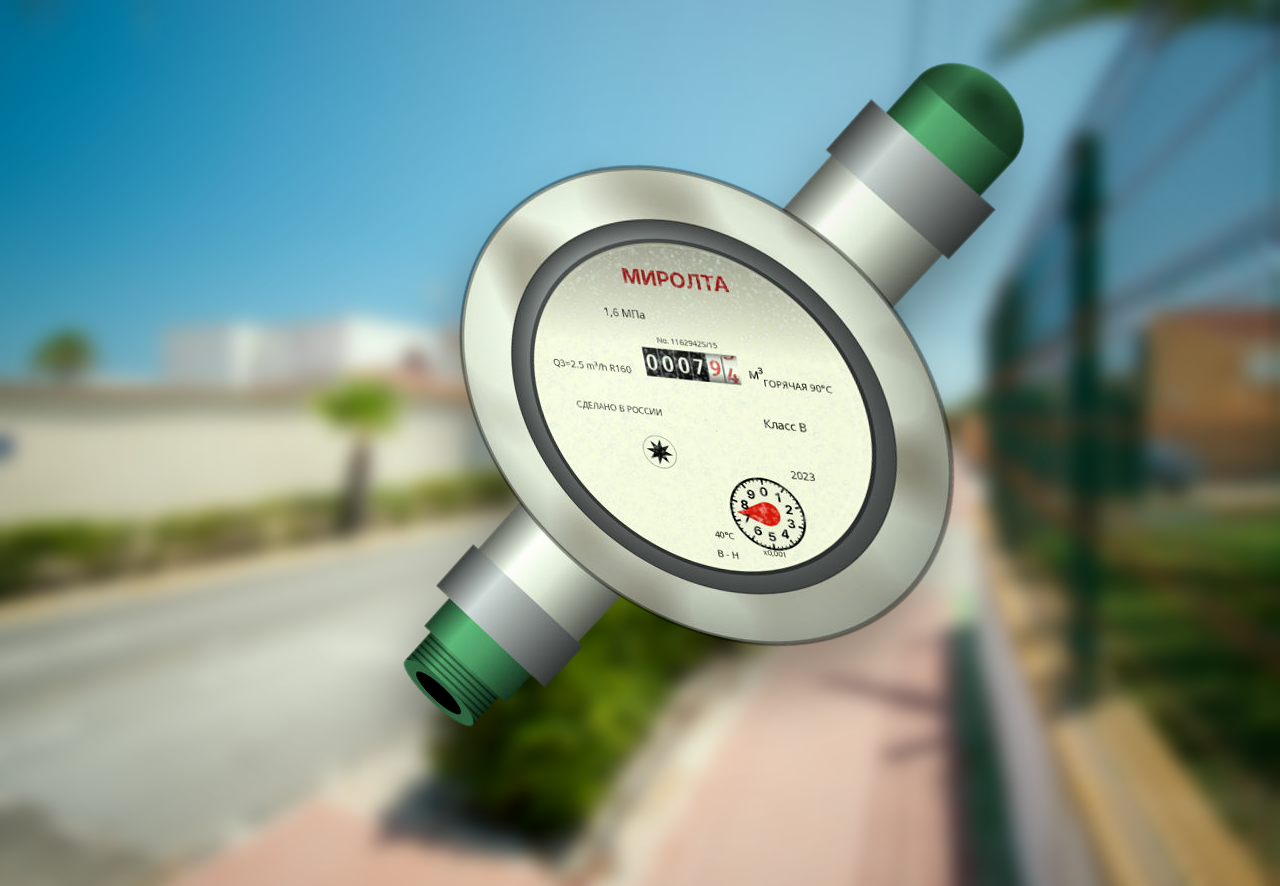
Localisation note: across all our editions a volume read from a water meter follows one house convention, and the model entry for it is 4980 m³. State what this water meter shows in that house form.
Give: 7.937 m³
